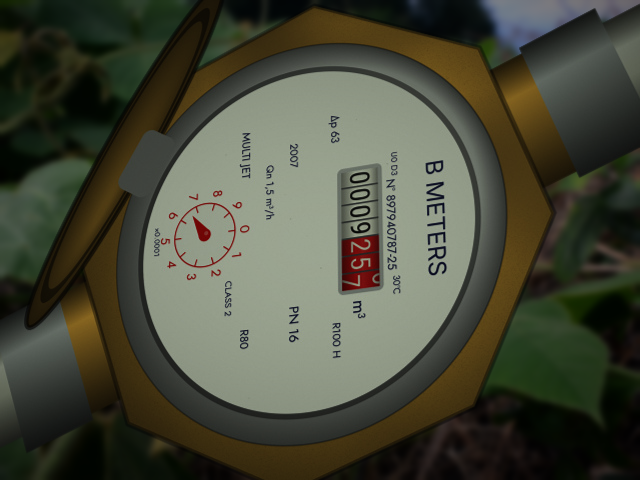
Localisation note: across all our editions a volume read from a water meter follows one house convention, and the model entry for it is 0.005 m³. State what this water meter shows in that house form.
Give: 9.2566 m³
